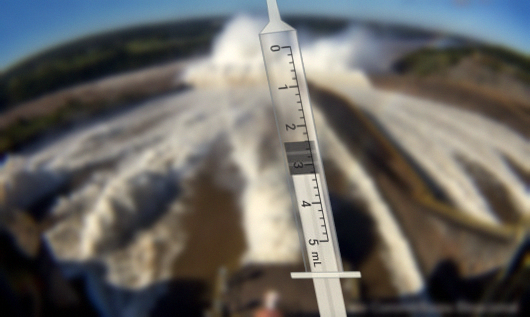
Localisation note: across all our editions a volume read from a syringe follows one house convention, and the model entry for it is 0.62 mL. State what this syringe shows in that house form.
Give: 2.4 mL
